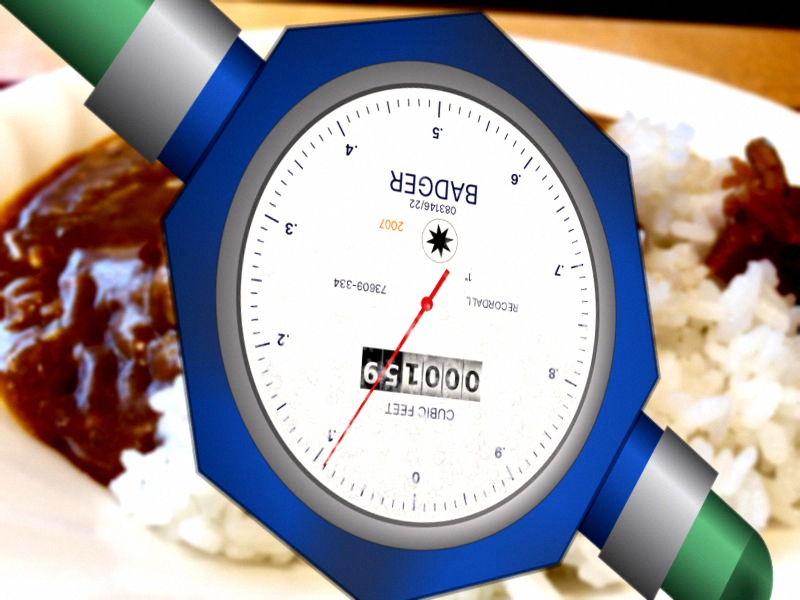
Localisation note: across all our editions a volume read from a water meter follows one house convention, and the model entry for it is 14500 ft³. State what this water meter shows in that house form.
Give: 159.09 ft³
